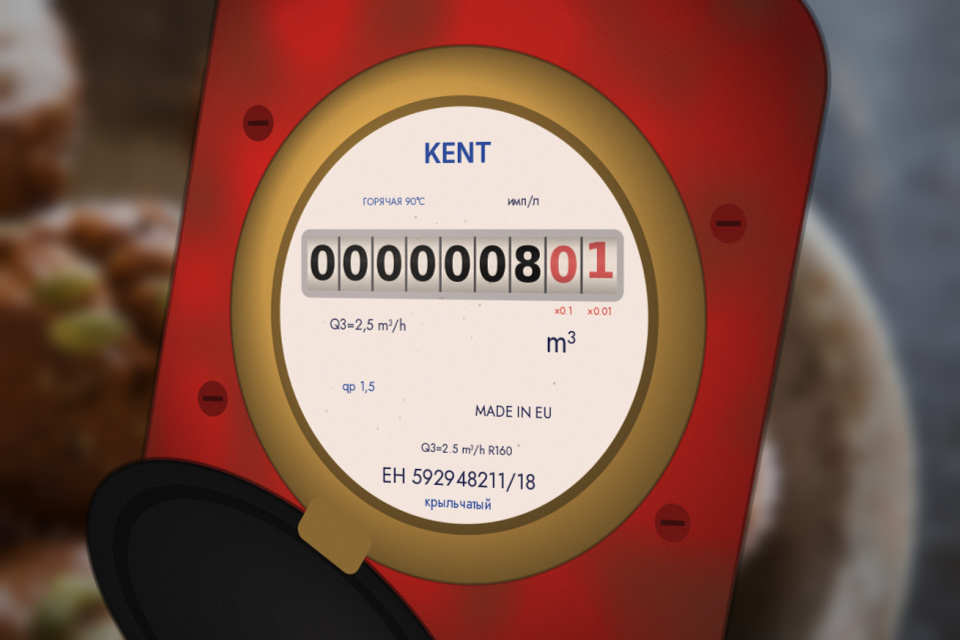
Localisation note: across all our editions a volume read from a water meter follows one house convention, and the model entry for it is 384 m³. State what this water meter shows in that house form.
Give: 8.01 m³
